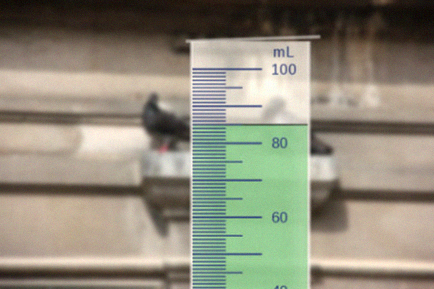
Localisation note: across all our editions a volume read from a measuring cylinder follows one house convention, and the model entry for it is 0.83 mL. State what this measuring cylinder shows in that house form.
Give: 85 mL
